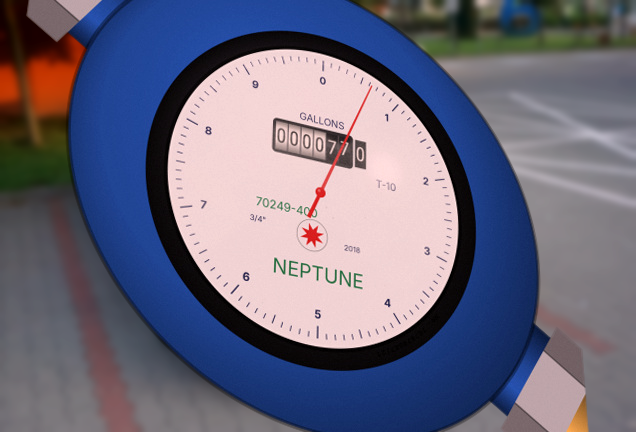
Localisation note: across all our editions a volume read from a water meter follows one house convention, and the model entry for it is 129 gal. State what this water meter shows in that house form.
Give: 770.6 gal
